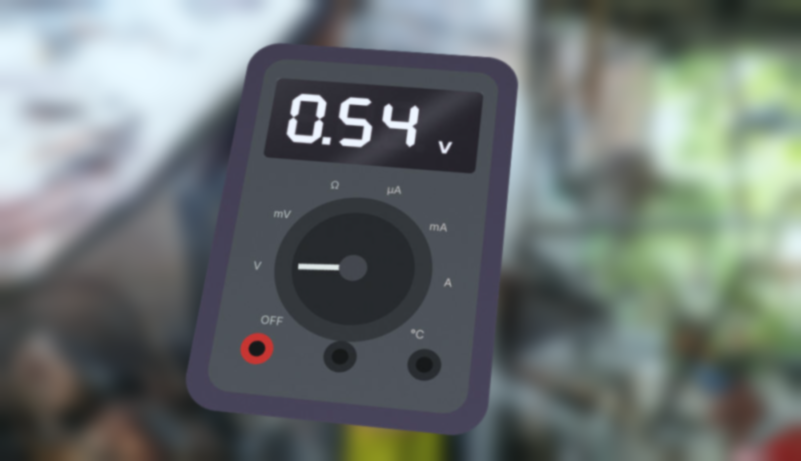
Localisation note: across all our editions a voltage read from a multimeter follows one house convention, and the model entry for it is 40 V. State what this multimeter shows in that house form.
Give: 0.54 V
